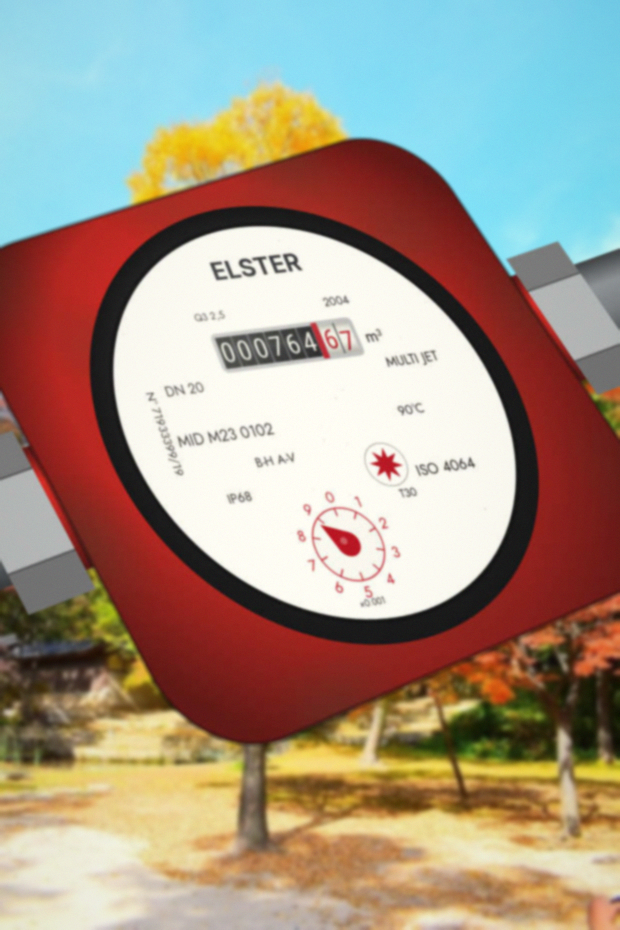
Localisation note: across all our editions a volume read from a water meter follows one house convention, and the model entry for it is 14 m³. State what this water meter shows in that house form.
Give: 764.668 m³
